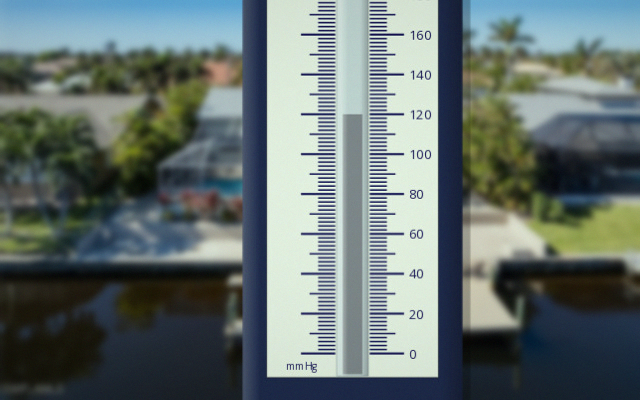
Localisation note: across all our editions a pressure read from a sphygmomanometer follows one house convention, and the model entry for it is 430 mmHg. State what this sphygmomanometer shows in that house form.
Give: 120 mmHg
